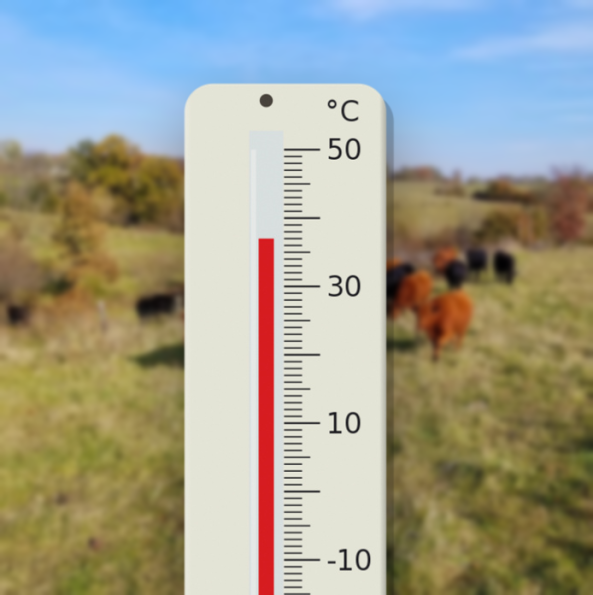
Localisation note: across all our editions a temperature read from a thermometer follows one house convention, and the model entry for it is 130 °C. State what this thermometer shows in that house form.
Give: 37 °C
